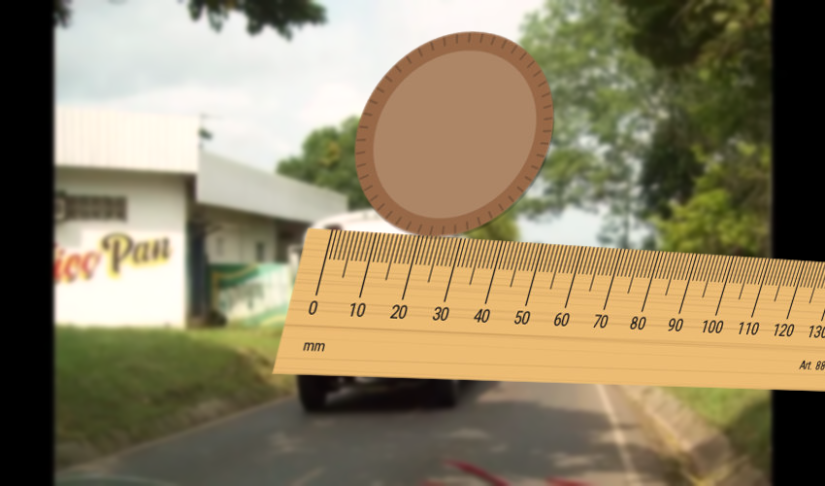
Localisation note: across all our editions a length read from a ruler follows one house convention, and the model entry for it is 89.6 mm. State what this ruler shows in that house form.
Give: 45 mm
